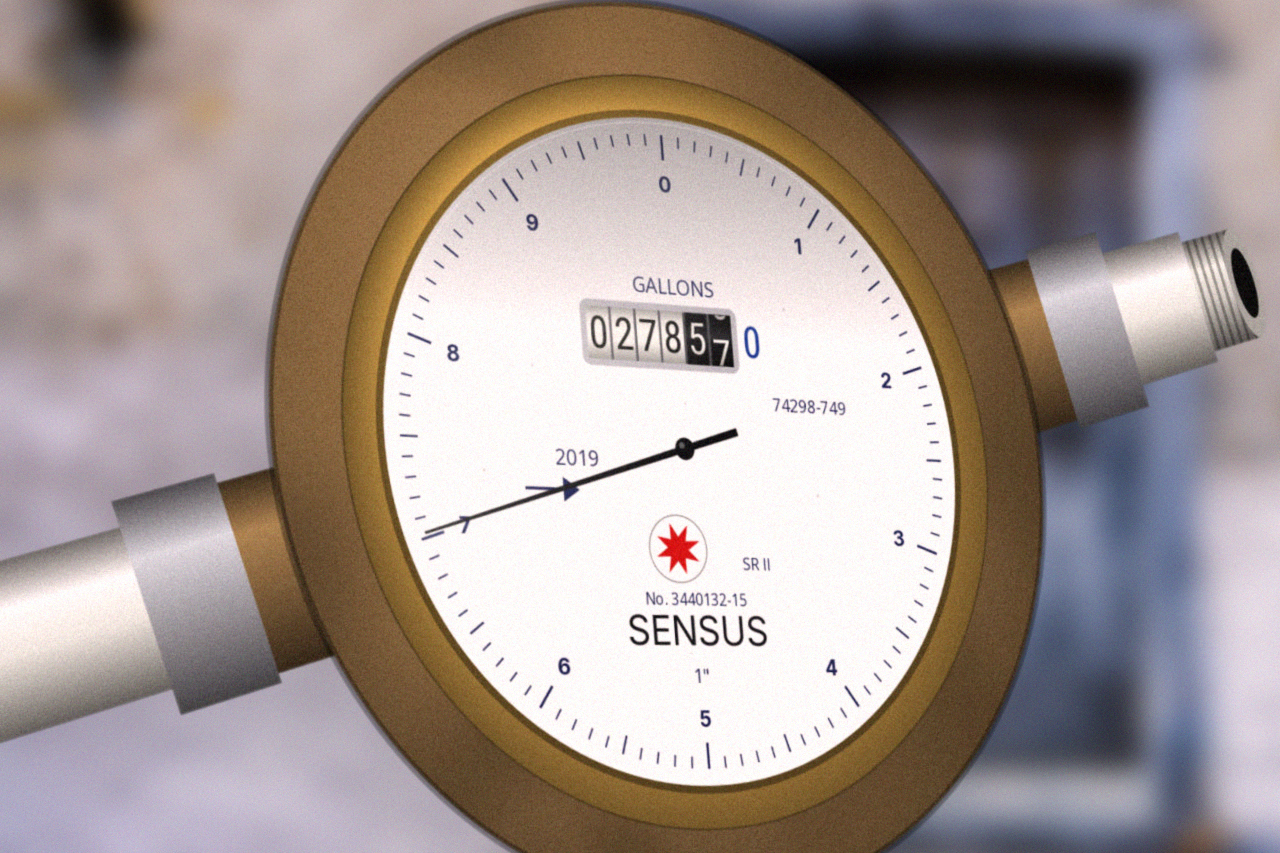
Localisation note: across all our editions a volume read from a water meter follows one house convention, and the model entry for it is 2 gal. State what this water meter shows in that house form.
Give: 278567.0 gal
